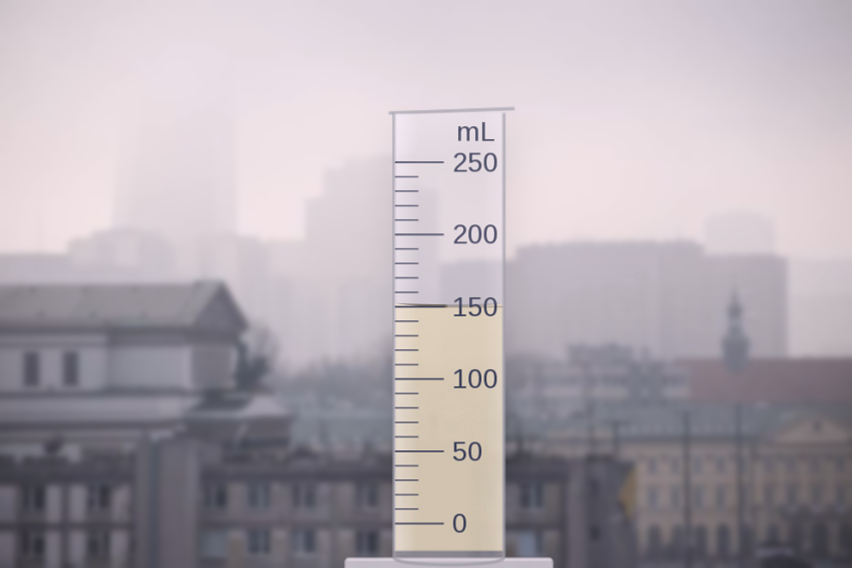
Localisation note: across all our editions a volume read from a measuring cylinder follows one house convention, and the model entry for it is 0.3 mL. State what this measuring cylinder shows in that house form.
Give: 150 mL
